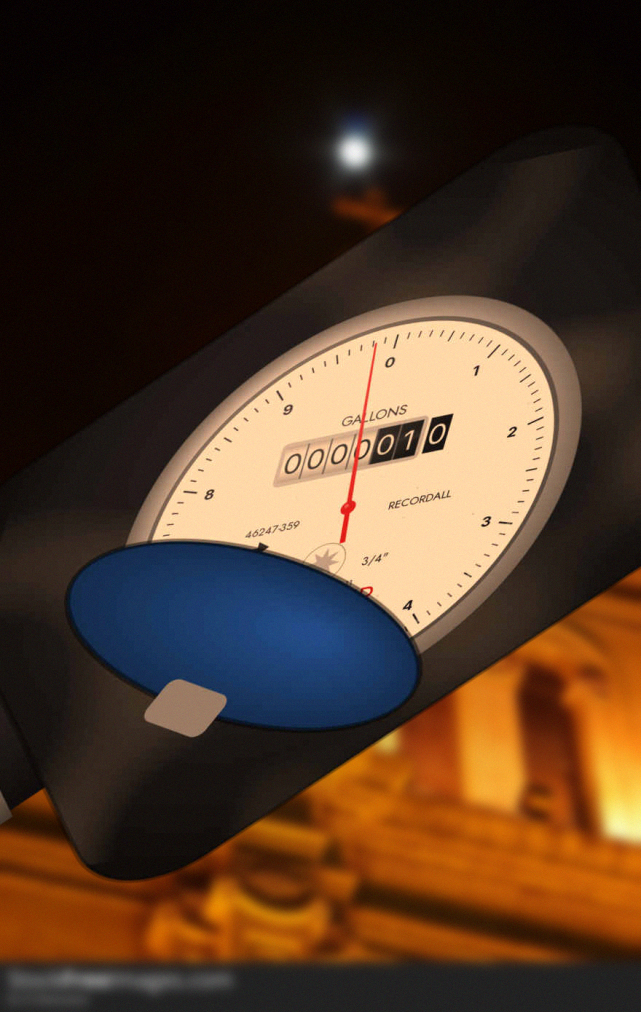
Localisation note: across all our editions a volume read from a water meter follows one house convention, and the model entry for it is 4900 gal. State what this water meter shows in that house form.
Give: 9.8 gal
